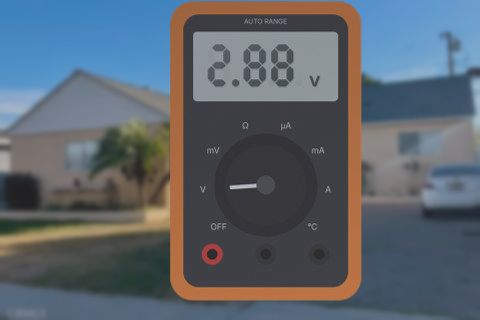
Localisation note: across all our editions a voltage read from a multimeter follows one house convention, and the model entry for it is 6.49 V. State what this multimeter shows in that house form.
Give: 2.88 V
